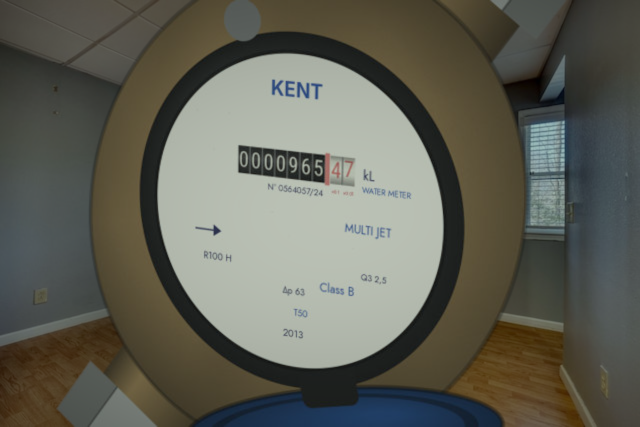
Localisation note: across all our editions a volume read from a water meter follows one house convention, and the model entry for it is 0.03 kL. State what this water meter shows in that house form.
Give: 965.47 kL
